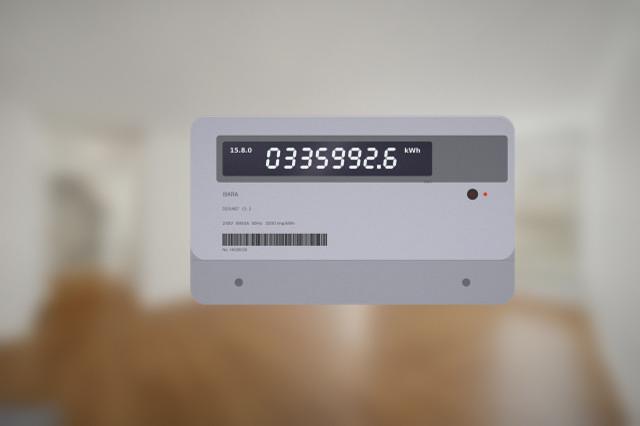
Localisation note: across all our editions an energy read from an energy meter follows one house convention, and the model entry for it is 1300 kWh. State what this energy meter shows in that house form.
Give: 335992.6 kWh
